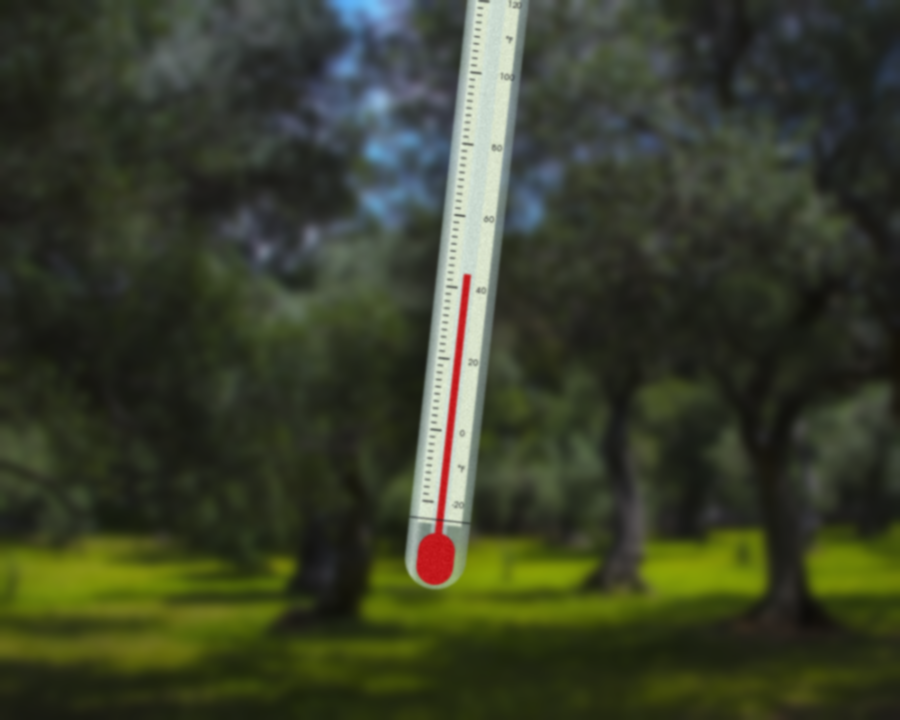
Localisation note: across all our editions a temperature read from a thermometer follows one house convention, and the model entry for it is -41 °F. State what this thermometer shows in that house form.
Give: 44 °F
